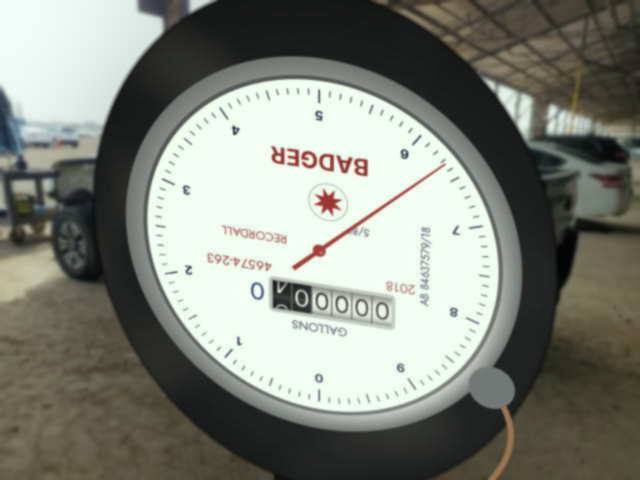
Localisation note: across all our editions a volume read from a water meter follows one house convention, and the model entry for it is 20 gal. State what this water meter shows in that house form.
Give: 36.3 gal
